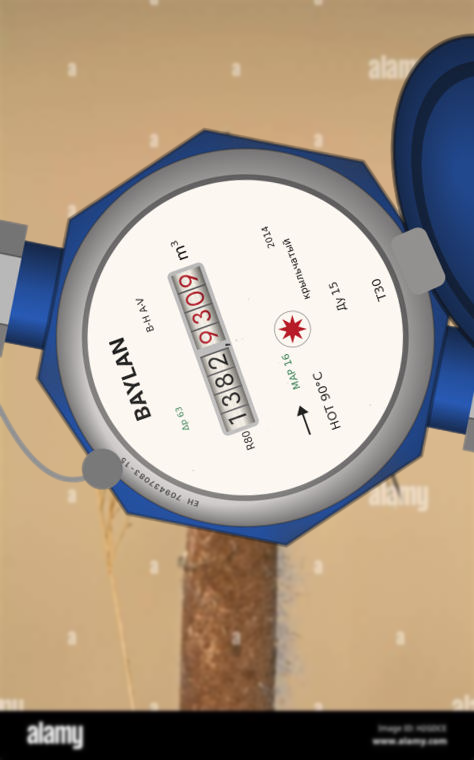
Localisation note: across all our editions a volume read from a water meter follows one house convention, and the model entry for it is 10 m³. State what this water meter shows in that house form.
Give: 1382.9309 m³
